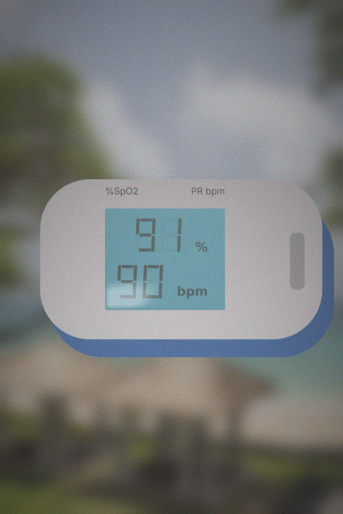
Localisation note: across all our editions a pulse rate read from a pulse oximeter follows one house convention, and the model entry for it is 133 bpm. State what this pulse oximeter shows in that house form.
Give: 90 bpm
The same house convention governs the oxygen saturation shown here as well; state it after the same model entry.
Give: 91 %
